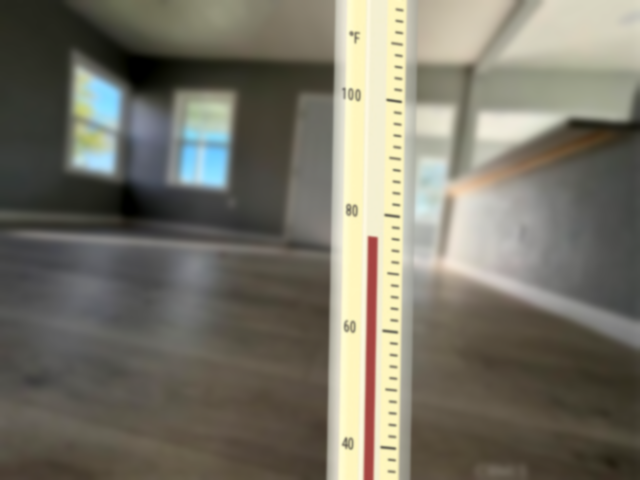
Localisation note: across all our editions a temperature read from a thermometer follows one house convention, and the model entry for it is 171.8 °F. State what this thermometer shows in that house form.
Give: 76 °F
